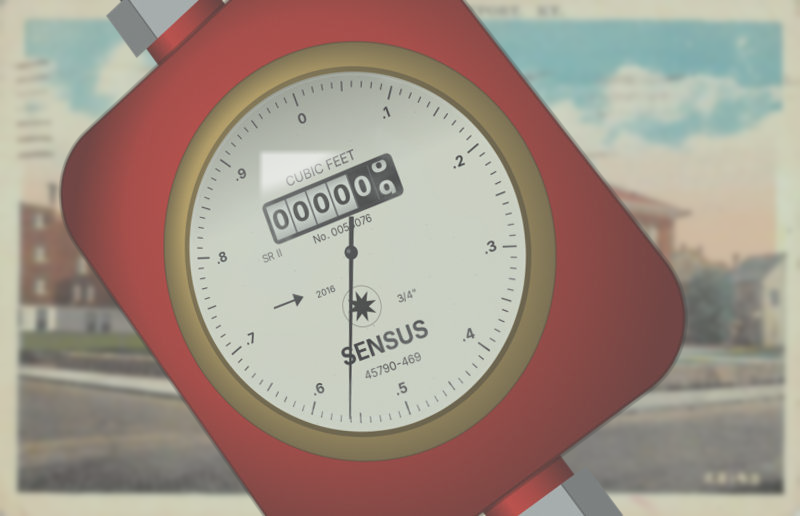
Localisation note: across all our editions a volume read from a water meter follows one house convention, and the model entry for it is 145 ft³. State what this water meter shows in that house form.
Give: 8.56 ft³
